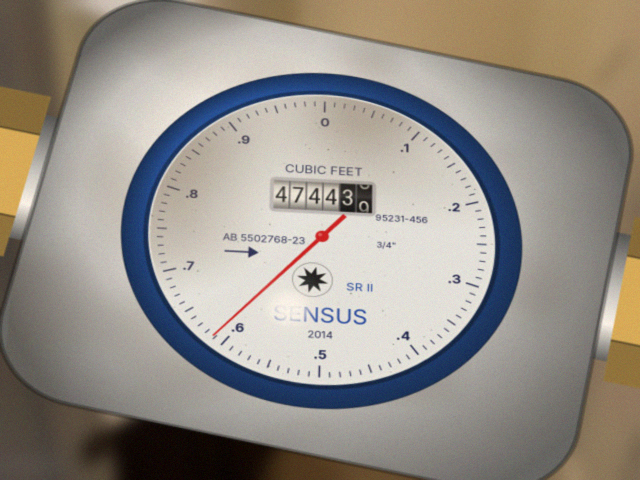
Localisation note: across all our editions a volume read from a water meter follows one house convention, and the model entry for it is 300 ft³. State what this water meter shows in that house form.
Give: 474438.61 ft³
